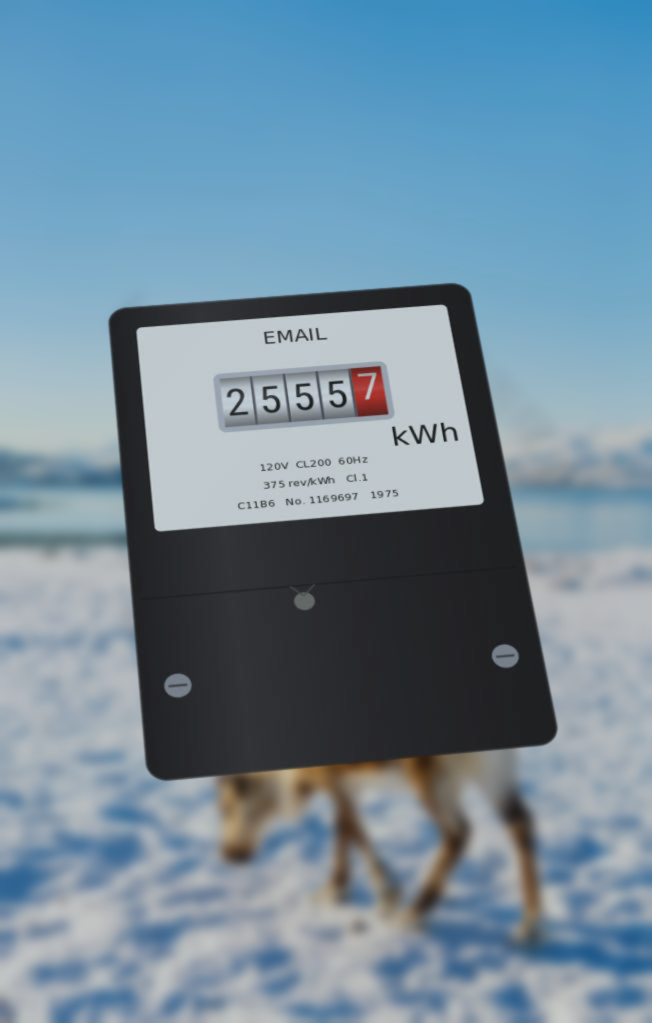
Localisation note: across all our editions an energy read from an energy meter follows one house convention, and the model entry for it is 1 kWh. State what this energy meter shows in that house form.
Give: 2555.7 kWh
